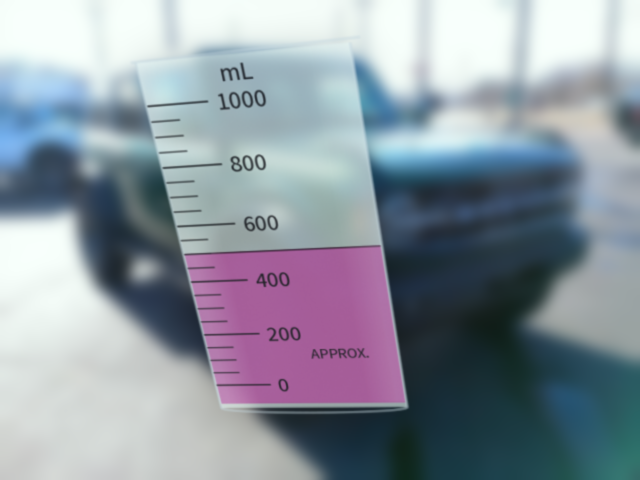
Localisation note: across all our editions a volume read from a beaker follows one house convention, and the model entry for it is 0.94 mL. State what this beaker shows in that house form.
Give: 500 mL
